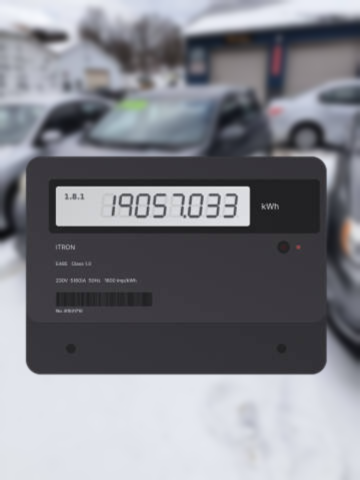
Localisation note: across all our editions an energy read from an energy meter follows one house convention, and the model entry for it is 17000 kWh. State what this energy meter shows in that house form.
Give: 19057.033 kWh
